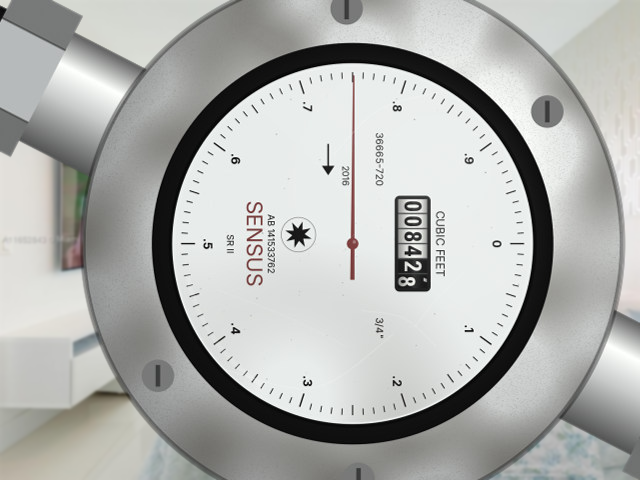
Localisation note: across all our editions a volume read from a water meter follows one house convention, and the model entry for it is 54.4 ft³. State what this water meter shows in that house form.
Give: 8427.75 ft³
